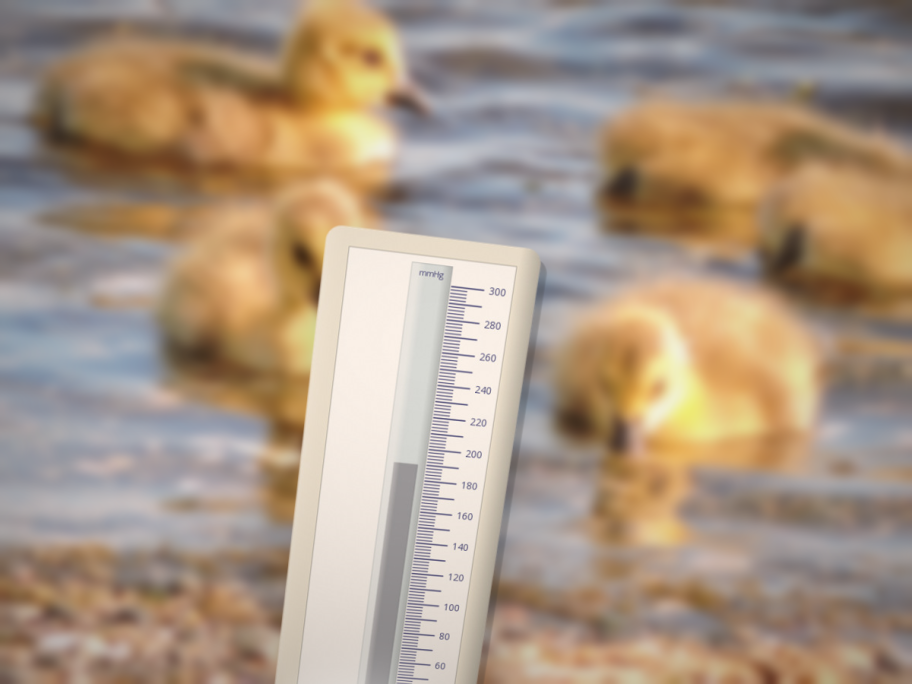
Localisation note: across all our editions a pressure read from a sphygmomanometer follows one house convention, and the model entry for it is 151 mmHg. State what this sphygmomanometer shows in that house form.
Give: 190 mmHg
